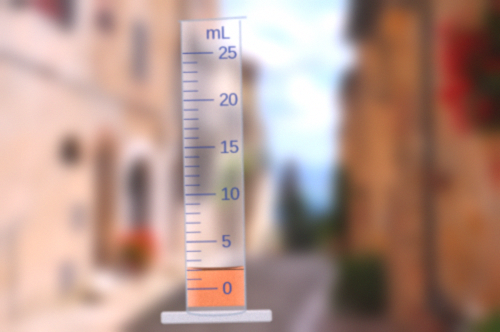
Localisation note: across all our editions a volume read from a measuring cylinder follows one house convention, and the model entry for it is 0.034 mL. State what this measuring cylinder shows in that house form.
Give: 2 mL
